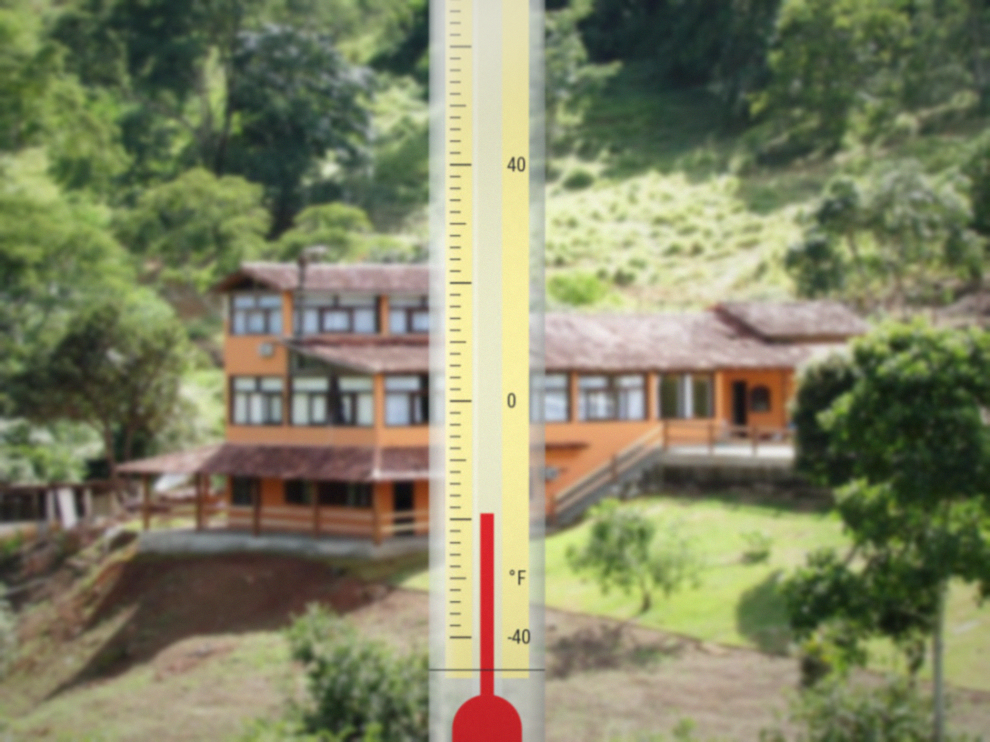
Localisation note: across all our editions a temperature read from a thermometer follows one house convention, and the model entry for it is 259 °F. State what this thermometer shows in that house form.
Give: -19 °F
